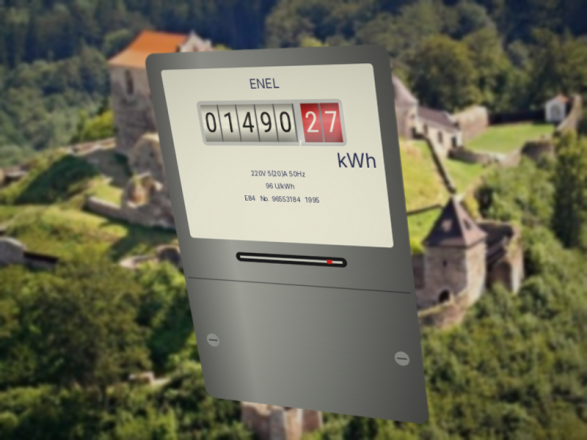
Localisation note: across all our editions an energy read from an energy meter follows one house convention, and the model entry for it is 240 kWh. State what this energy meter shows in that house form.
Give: 1490.27 kWh
